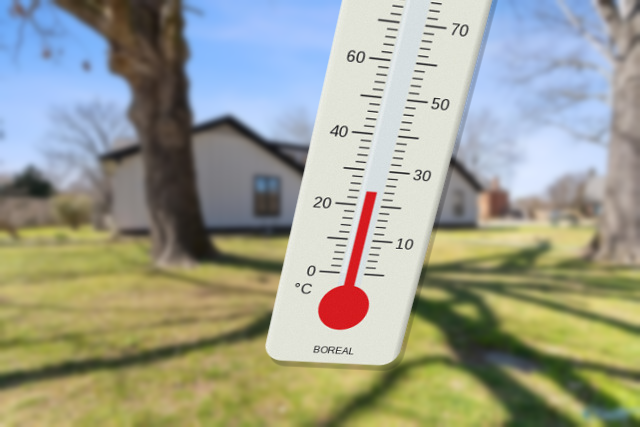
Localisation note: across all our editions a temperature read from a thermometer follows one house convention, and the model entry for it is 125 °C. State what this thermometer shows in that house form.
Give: 24 °C
